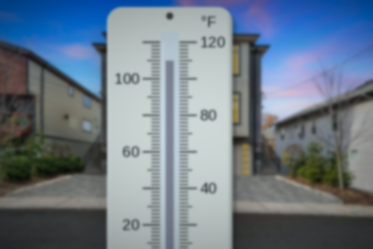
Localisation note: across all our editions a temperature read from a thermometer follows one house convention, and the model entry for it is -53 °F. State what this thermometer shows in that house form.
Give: 110 °F
